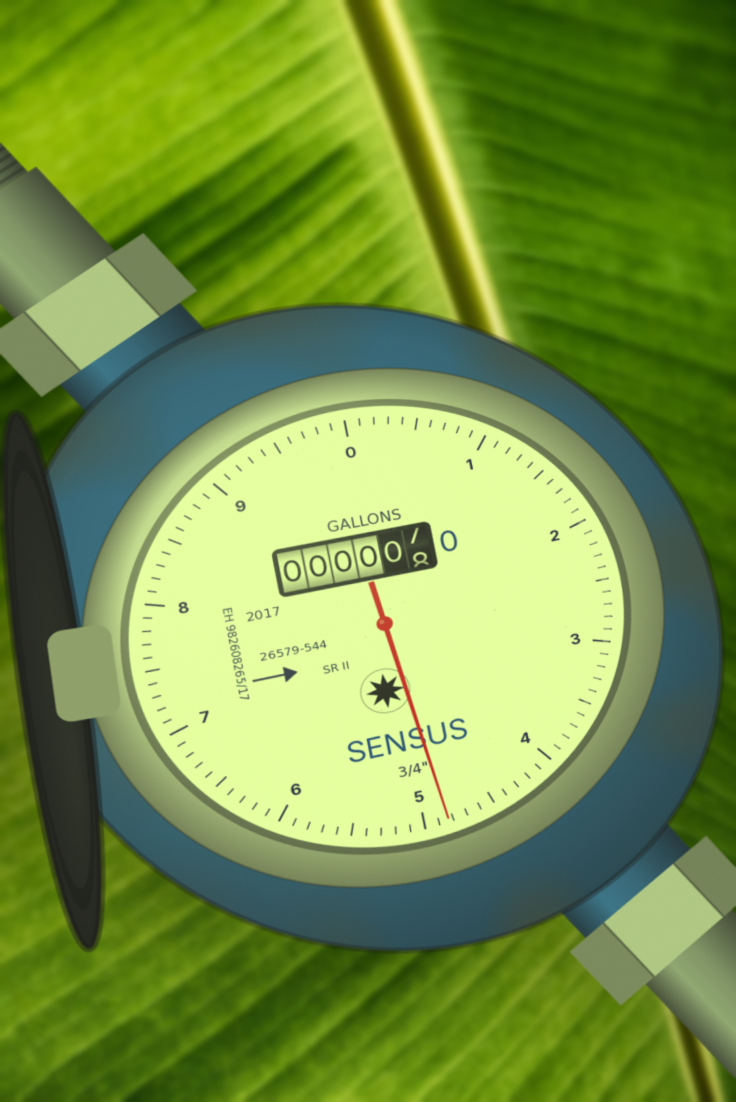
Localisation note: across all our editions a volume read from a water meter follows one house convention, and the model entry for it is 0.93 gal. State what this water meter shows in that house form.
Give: 74.8 gal
